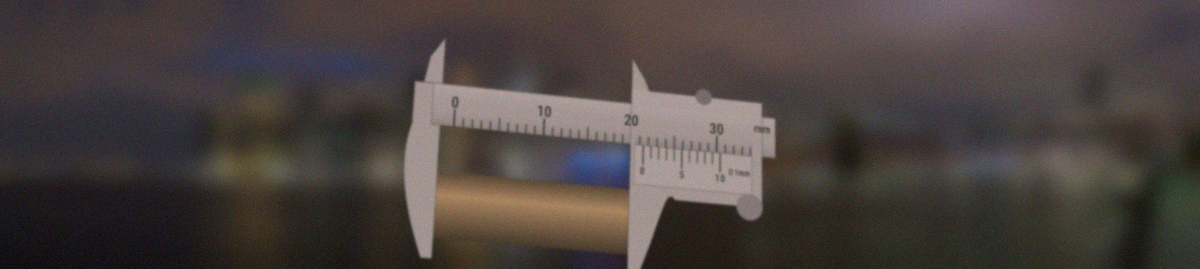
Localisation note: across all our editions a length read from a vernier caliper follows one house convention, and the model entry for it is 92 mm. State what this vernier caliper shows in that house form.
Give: 21.4 mm
